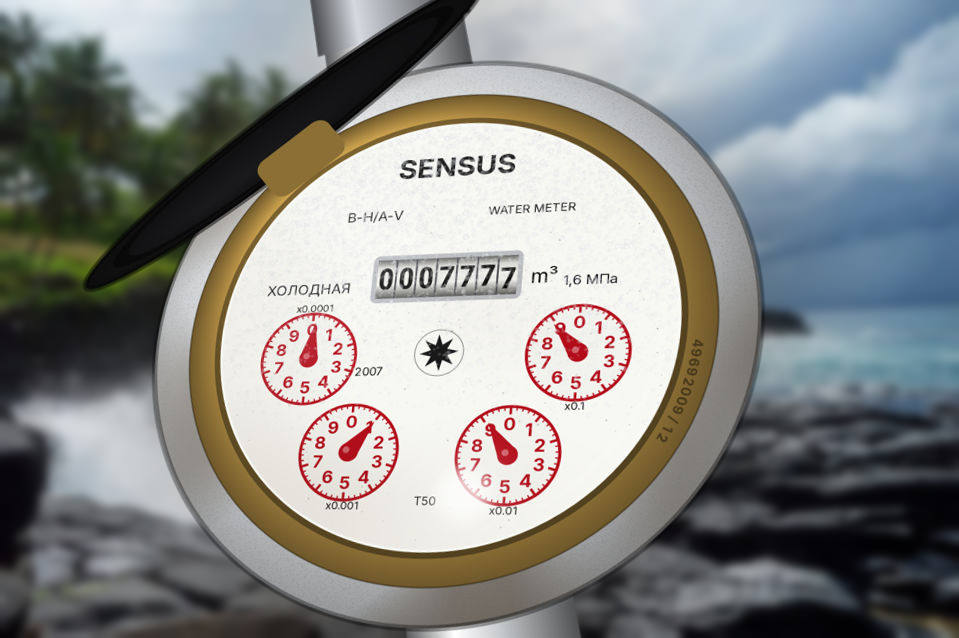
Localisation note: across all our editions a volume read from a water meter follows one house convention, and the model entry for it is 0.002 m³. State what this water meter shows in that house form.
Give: 7776.8910 m³
